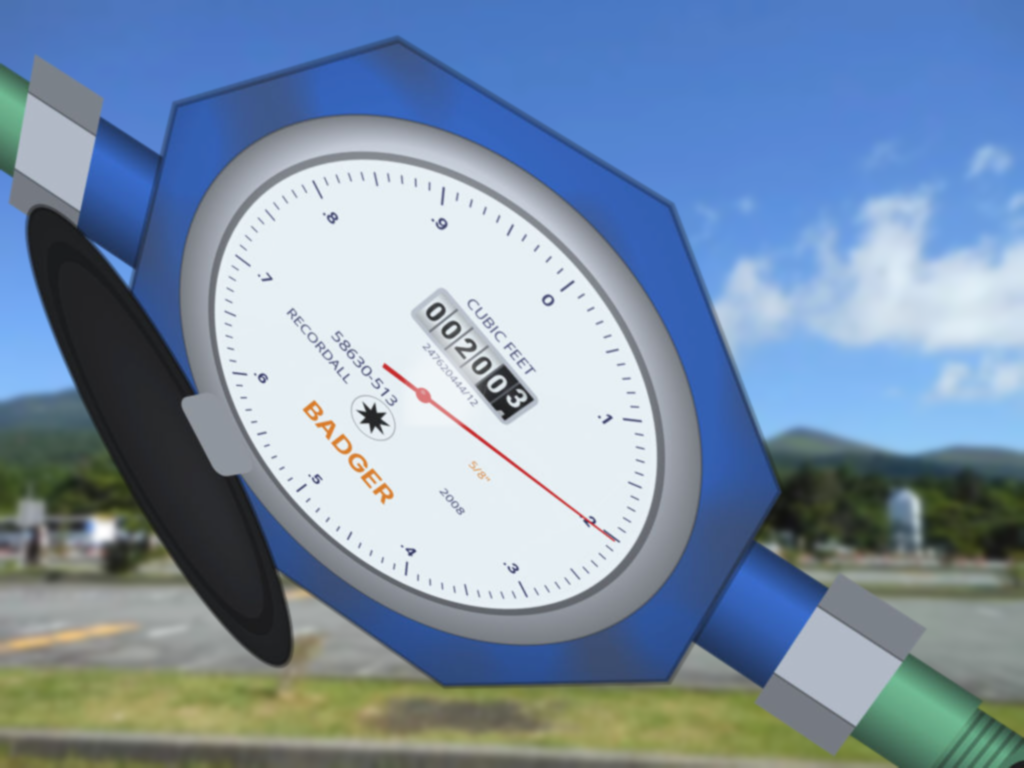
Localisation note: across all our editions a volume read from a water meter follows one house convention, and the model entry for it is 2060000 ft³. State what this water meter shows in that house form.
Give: 2003.20 ft³
